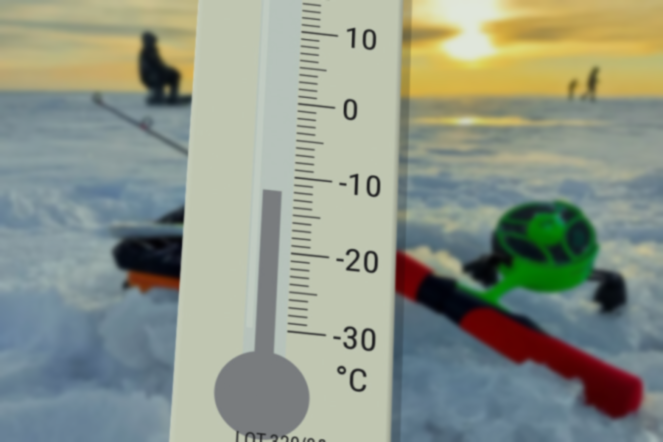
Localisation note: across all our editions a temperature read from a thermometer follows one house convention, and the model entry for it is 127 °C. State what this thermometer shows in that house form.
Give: -12 °C
